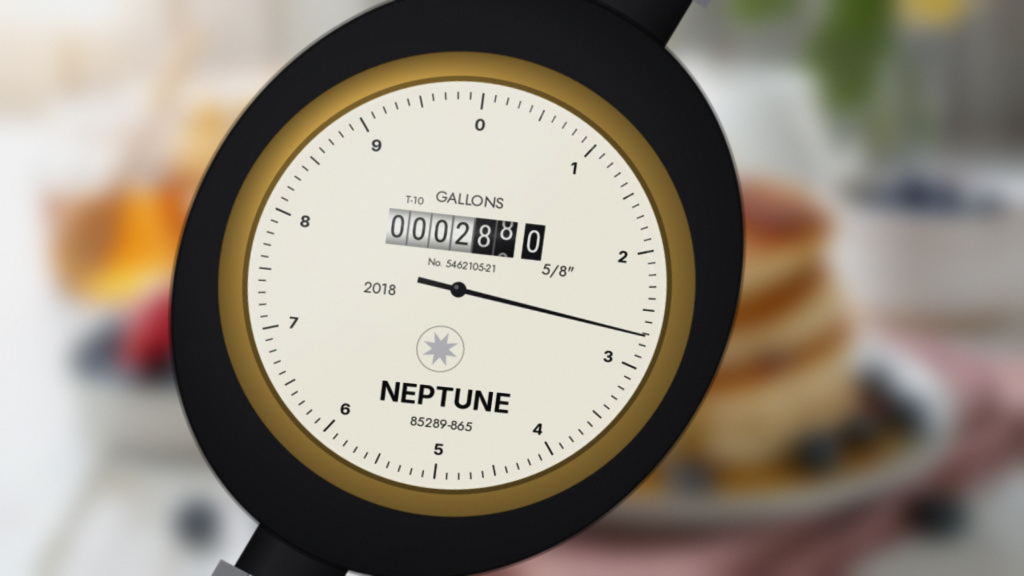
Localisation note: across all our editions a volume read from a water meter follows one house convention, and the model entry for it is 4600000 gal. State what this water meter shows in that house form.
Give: 2882.7 gal
